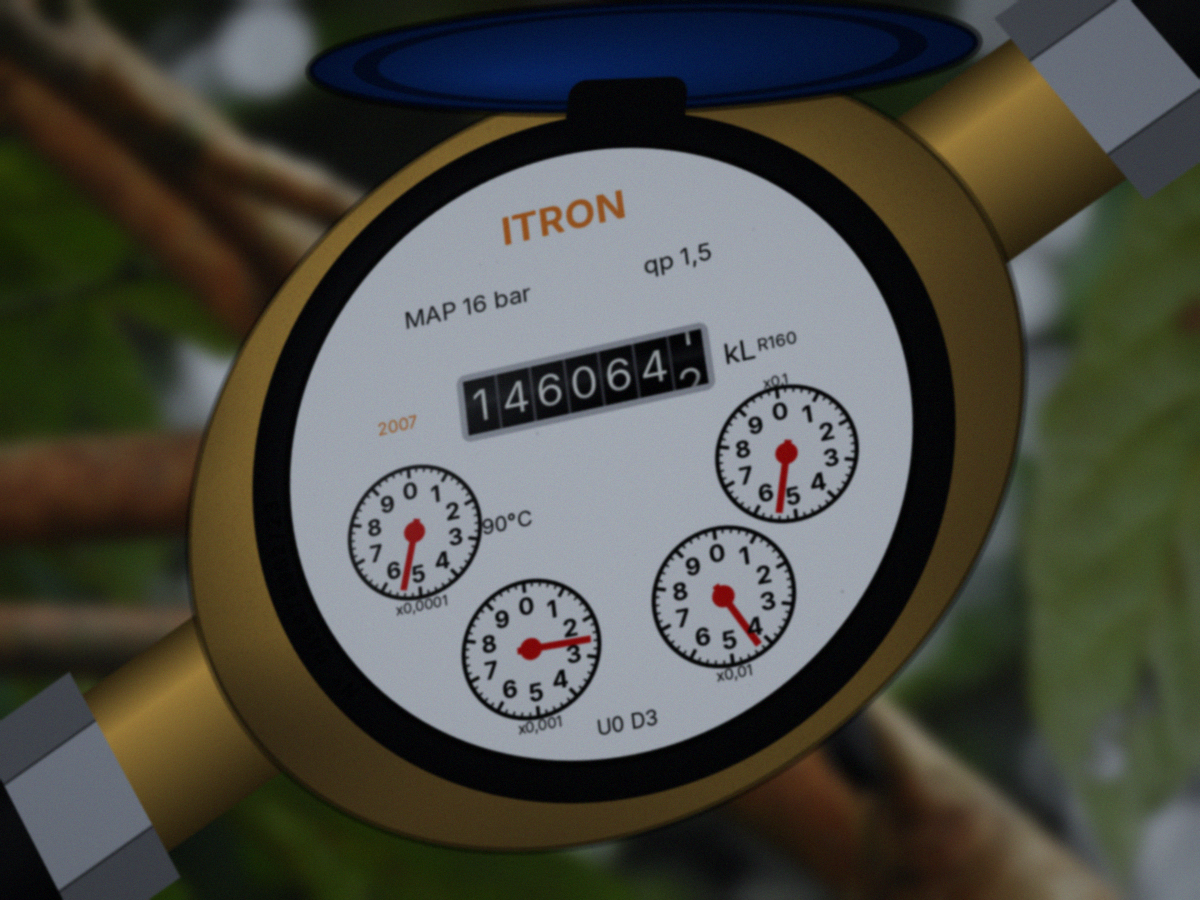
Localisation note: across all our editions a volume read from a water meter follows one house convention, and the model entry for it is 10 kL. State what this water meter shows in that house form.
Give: 1460641.5425 kL
